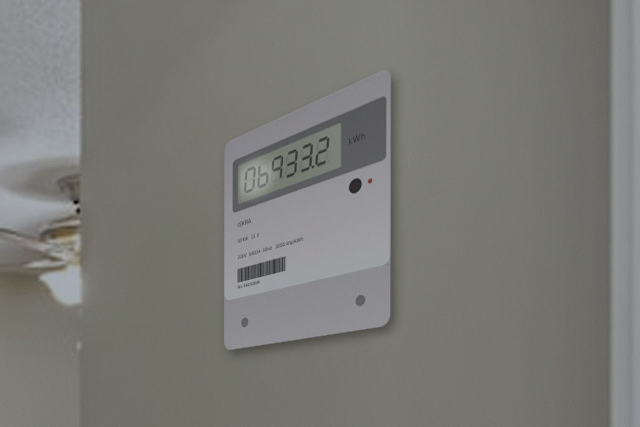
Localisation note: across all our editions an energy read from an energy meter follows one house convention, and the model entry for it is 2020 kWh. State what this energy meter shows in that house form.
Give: 6933.2 kWh
